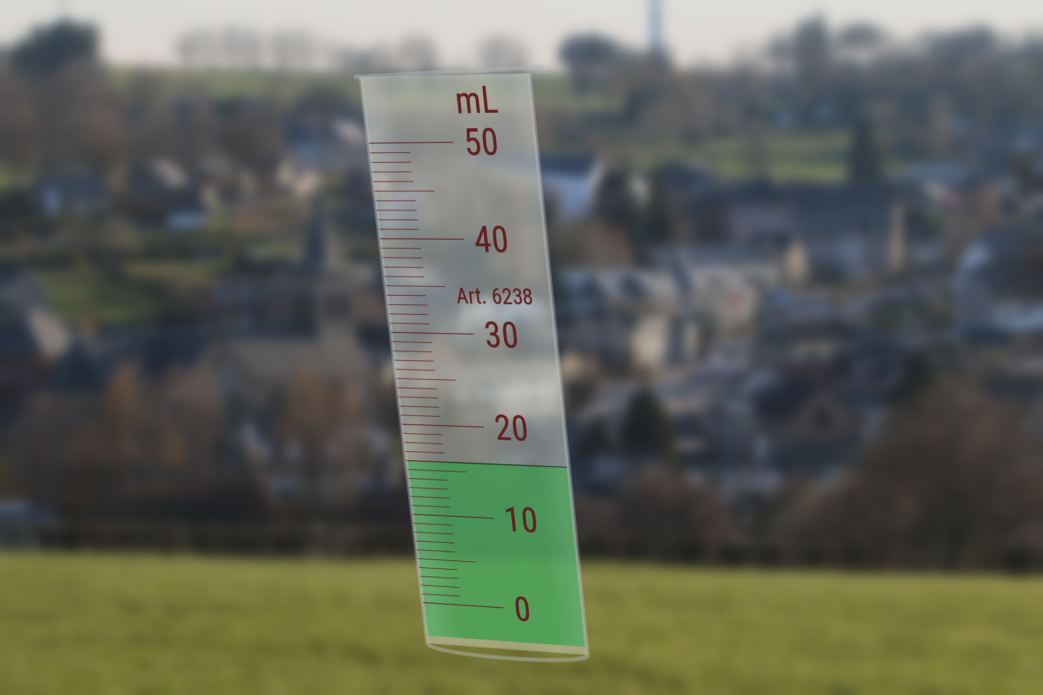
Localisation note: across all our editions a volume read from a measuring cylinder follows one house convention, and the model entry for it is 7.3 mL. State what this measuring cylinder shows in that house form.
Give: 16 mL
